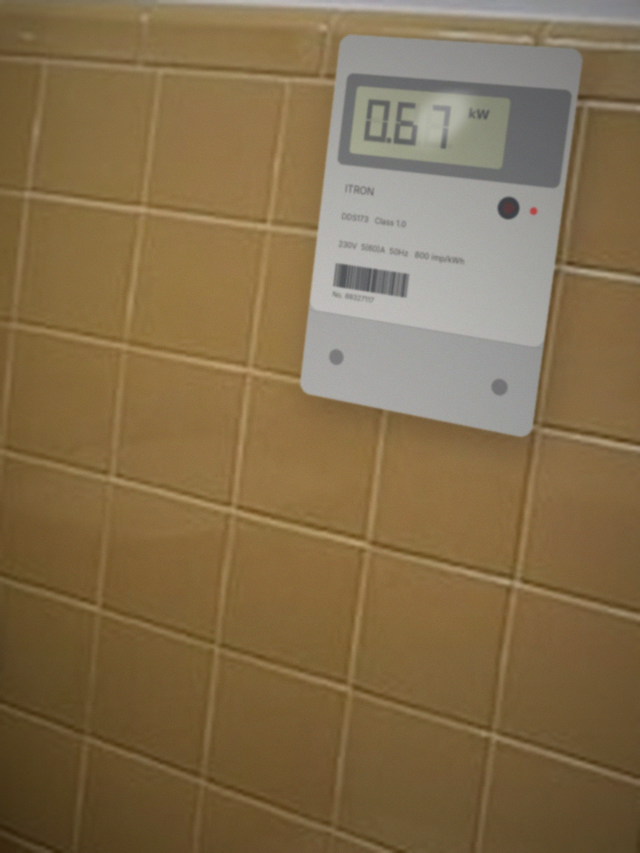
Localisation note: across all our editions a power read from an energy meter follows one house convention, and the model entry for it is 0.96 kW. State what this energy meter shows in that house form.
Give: 0.67 kW
